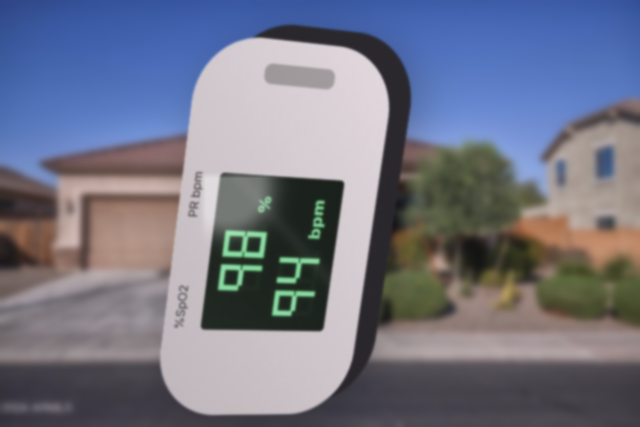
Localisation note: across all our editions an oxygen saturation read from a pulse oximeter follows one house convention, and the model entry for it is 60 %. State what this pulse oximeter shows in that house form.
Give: 98 %
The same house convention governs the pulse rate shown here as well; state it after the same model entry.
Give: 94 bpm
